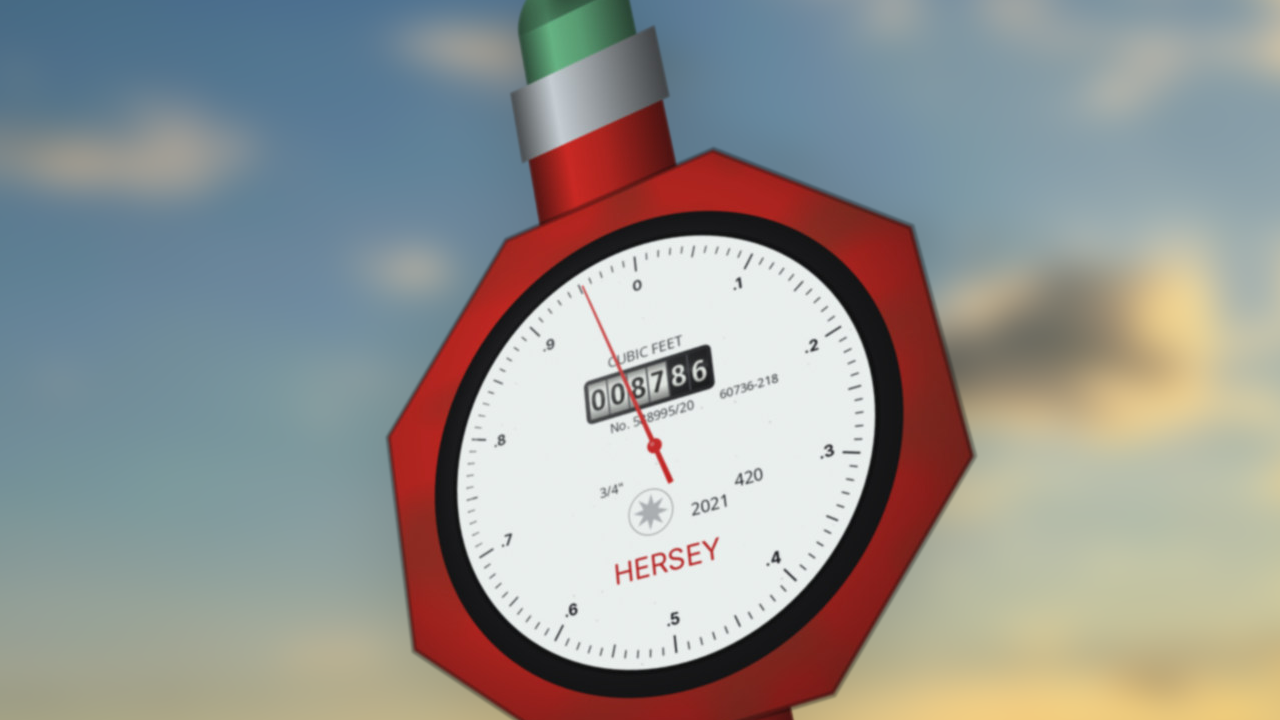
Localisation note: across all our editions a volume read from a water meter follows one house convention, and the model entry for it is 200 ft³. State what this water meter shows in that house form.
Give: 8785.95 ft³
